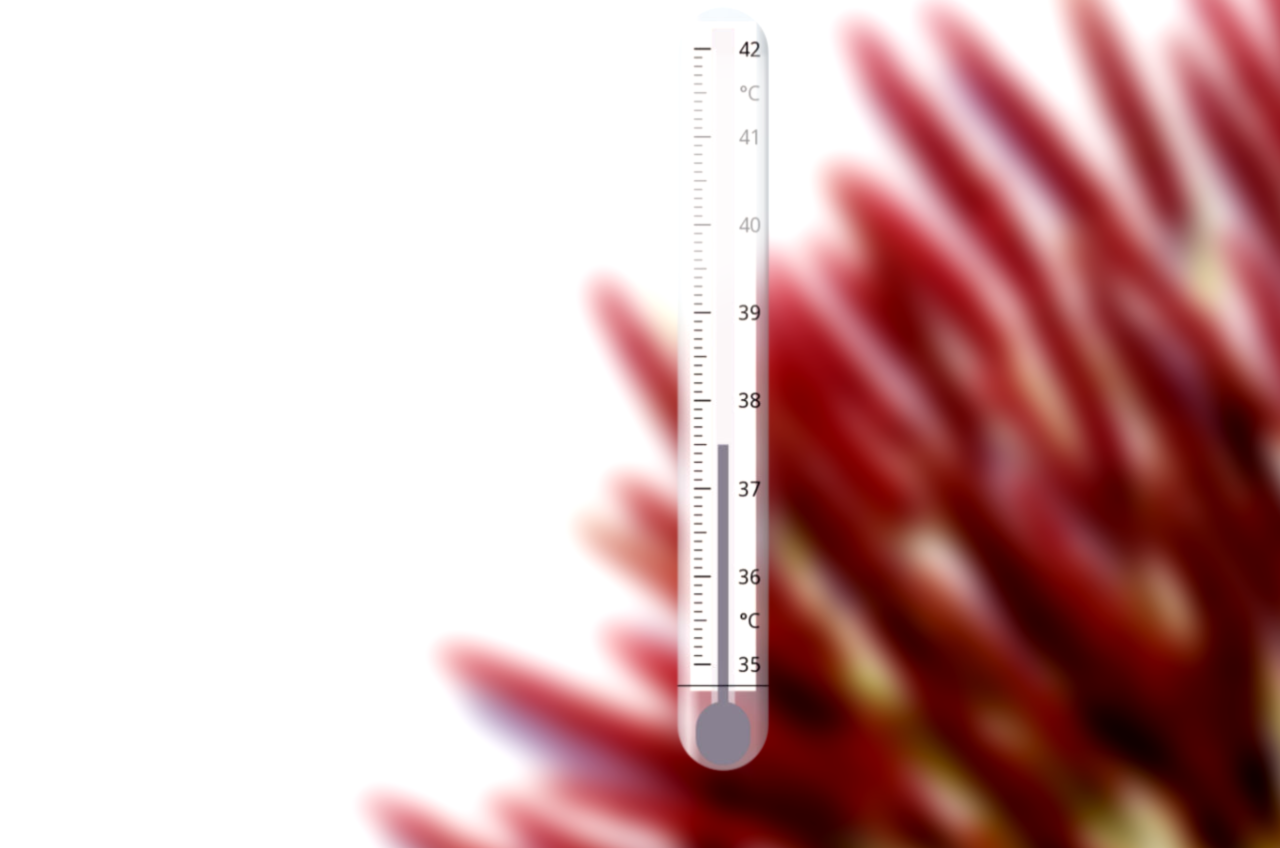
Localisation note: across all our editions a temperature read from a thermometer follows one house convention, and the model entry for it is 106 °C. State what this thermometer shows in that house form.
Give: 37.5 °C
